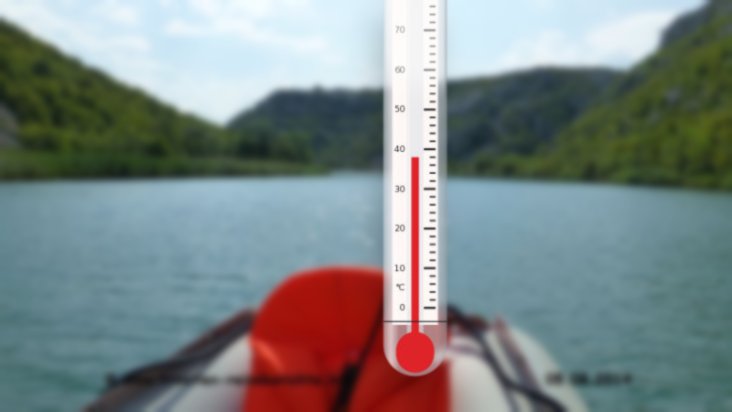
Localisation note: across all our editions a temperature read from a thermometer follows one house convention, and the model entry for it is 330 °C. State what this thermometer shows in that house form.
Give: 38 °C
